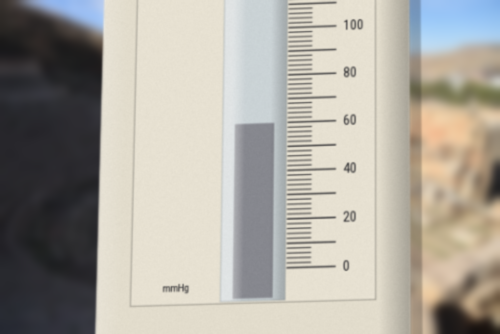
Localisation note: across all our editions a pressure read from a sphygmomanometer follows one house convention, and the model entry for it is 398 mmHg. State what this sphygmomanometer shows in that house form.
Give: 60 mmHg
